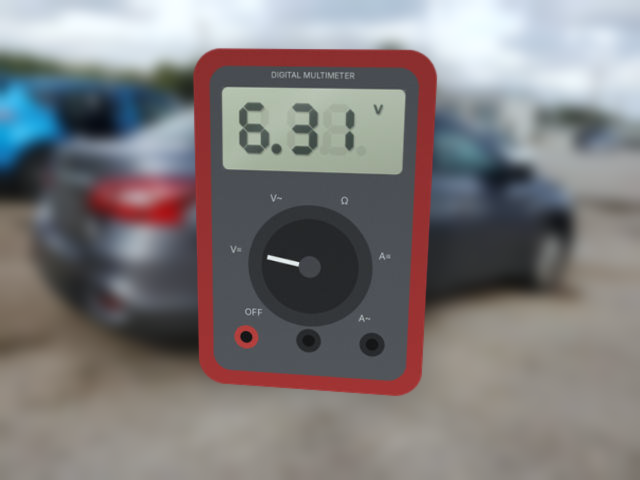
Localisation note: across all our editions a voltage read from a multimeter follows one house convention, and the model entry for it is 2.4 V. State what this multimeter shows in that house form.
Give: 6.31 V
